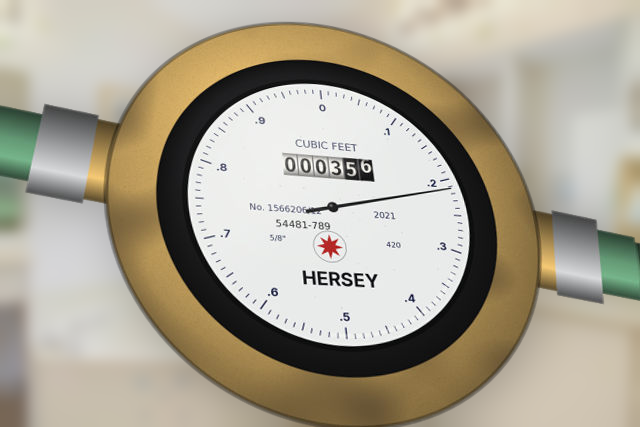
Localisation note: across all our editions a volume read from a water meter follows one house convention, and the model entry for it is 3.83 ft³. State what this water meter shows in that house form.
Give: 356.21 ft³
